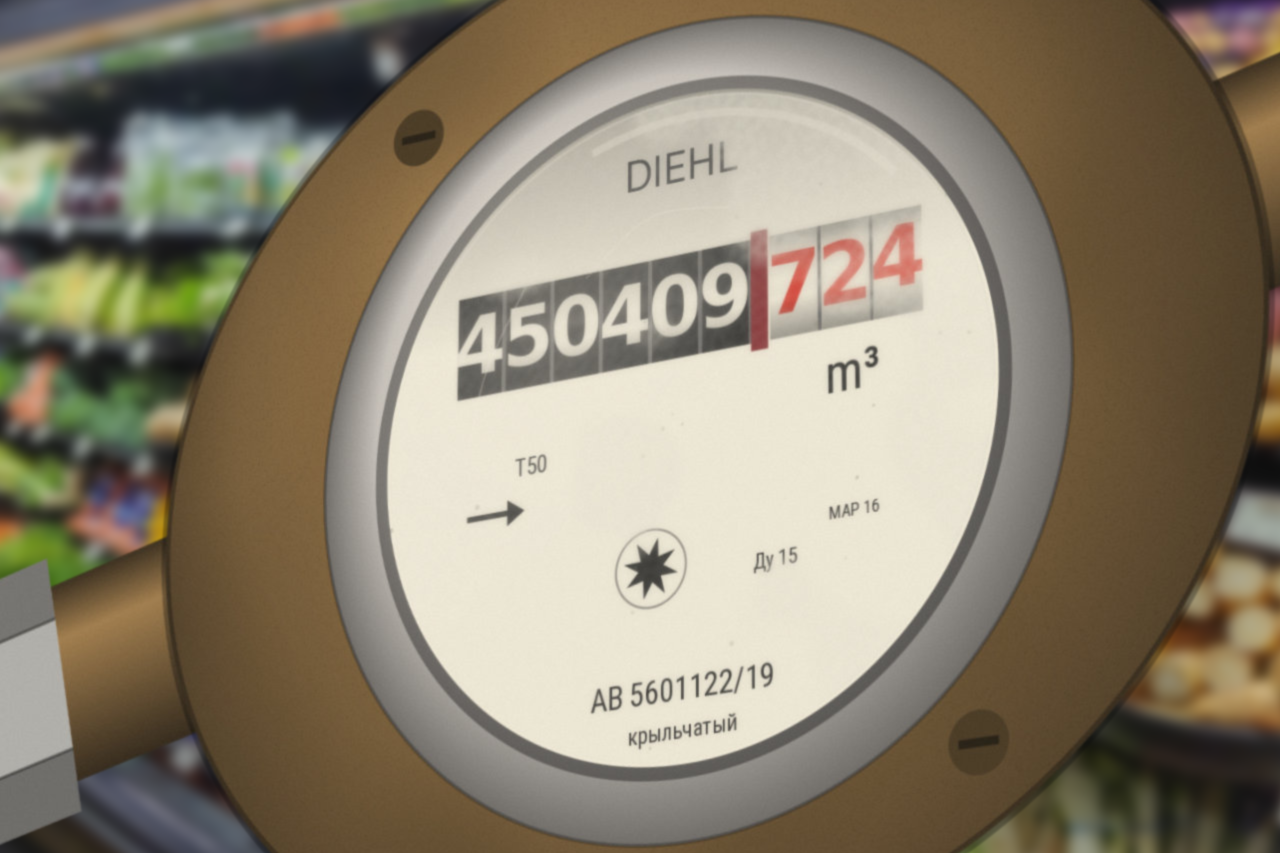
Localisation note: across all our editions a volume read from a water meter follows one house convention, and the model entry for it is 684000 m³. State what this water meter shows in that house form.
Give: 450409.724 m³
